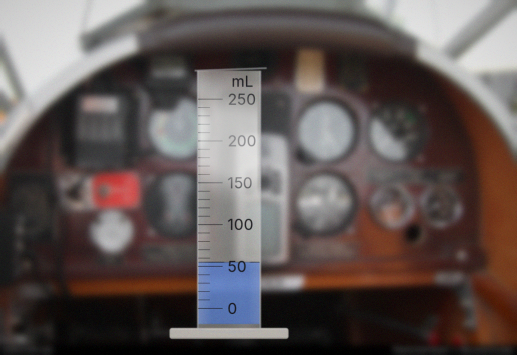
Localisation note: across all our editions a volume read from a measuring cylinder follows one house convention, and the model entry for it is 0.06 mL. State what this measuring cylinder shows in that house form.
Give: 55 mL
